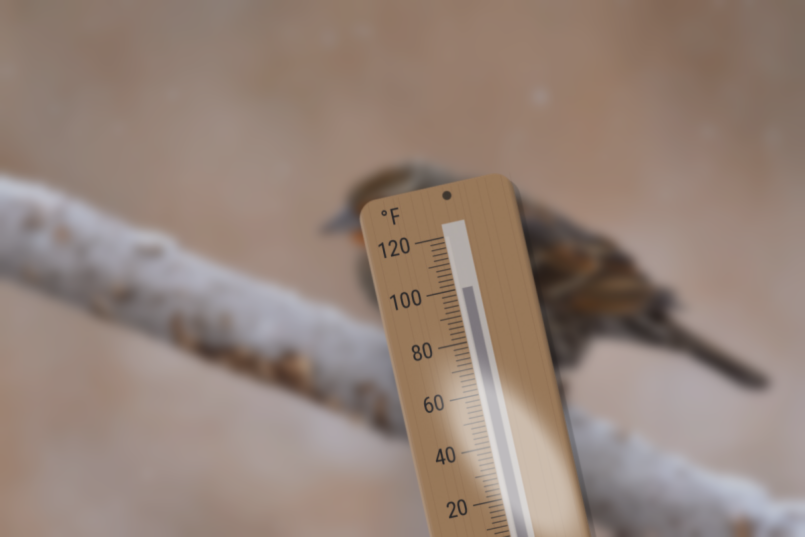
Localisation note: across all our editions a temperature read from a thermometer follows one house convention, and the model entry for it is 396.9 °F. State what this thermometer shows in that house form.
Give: 100 °F
